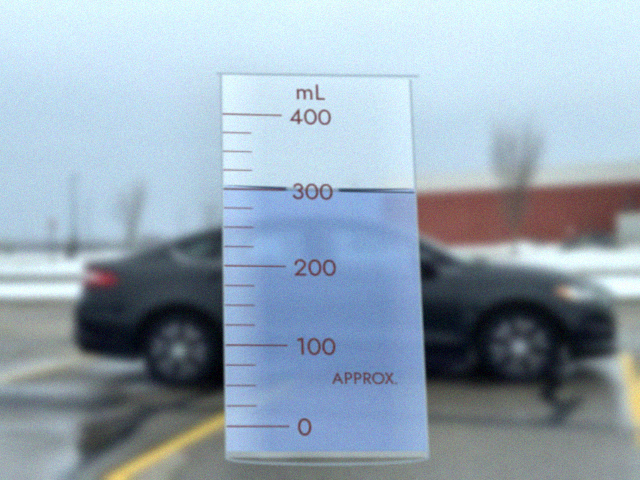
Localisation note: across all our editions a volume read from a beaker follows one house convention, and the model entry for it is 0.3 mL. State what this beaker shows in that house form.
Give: 300 mL
